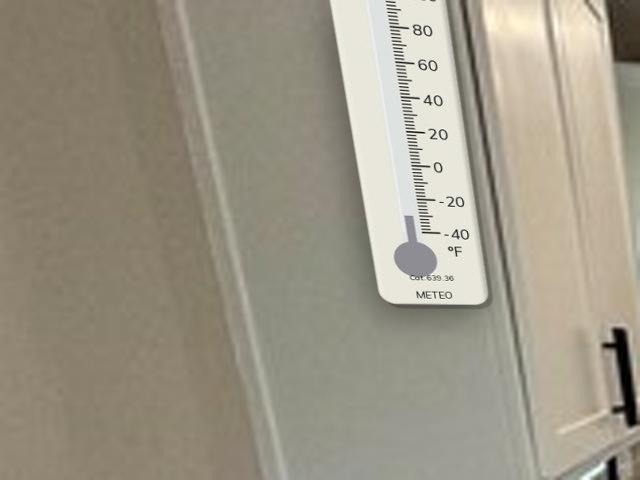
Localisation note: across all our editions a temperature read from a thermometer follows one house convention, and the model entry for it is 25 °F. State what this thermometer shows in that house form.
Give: -30 °F
